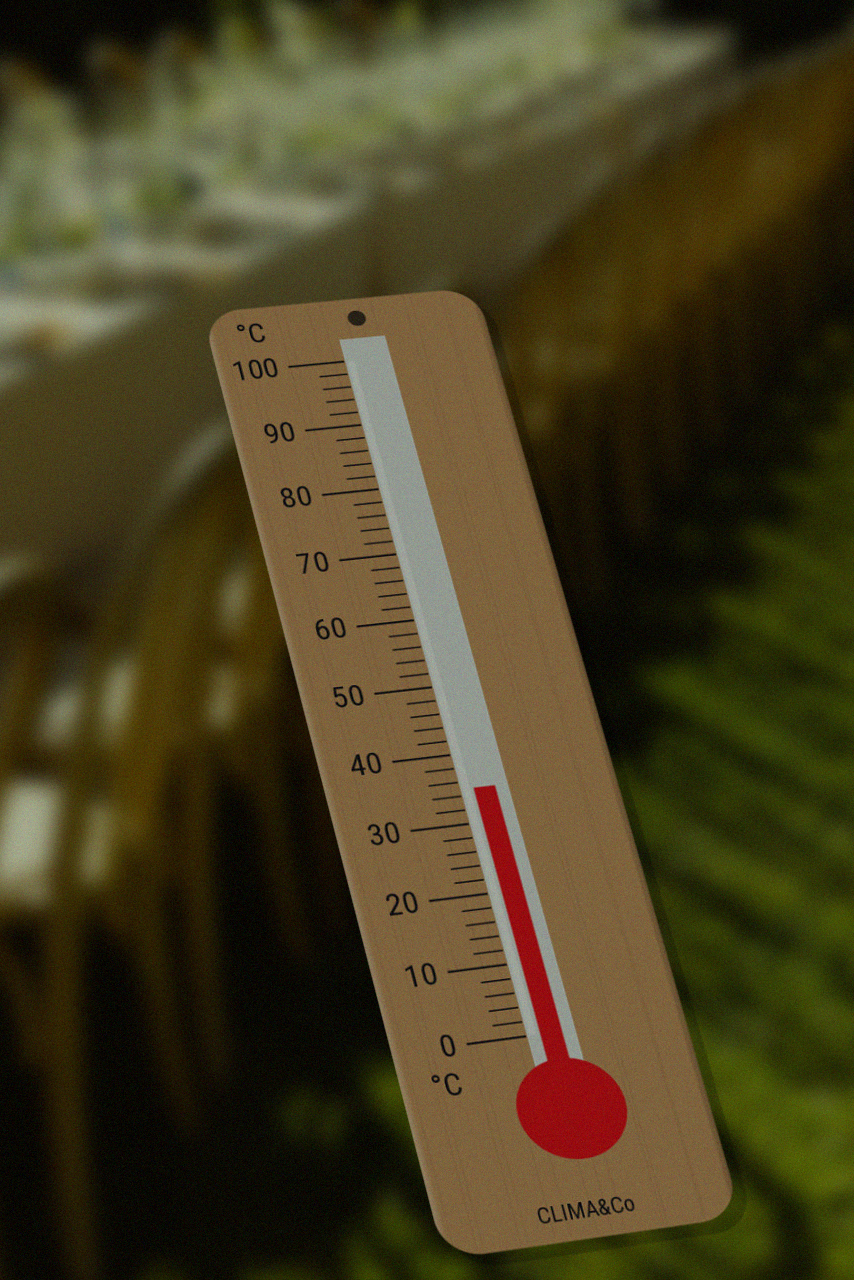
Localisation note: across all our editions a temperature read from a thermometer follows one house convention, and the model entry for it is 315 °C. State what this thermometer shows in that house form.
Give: 35 °C
